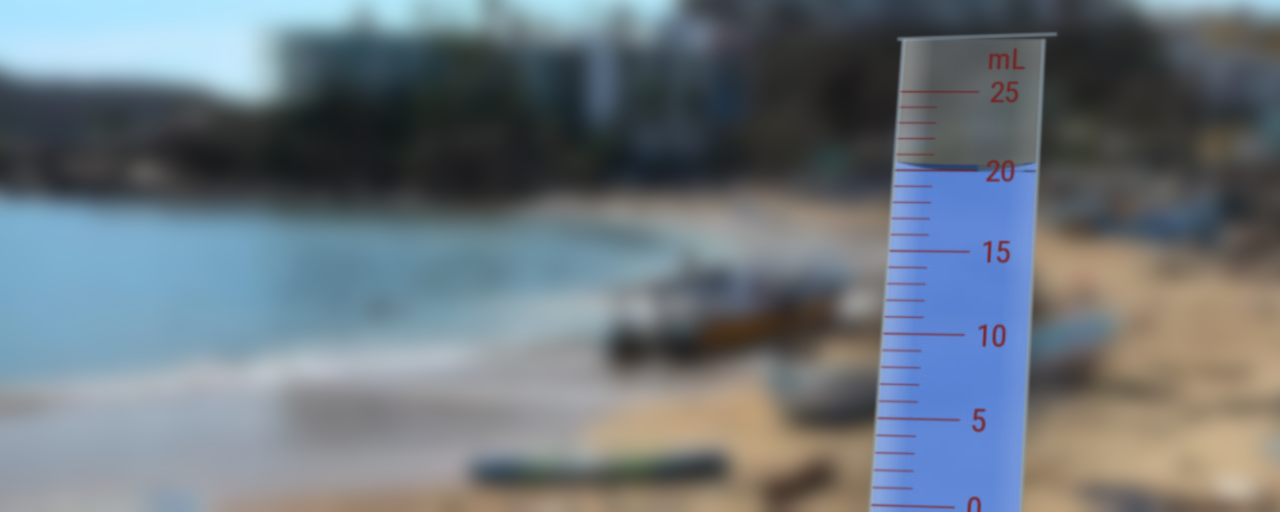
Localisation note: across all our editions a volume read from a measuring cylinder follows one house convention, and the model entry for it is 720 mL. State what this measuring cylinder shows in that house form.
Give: 20 mL
